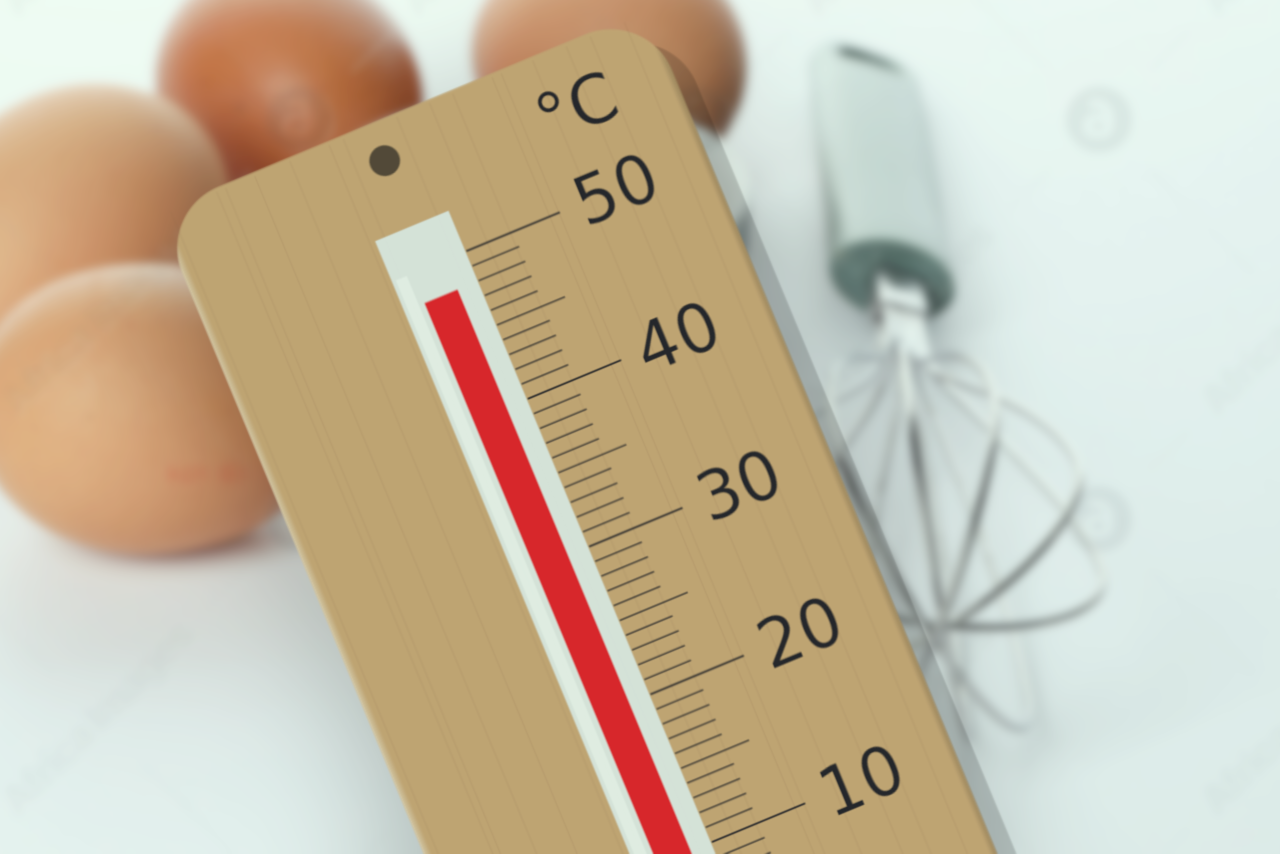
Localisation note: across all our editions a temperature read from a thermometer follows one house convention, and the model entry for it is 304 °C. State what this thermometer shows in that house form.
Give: 48 °C
